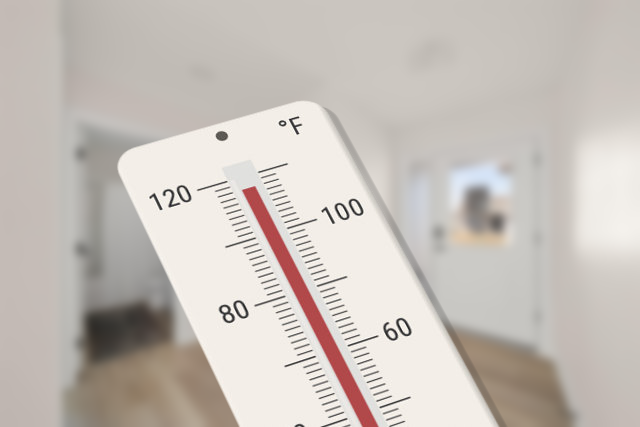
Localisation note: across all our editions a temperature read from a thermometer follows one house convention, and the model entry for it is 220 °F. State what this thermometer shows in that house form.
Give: 116 °F
